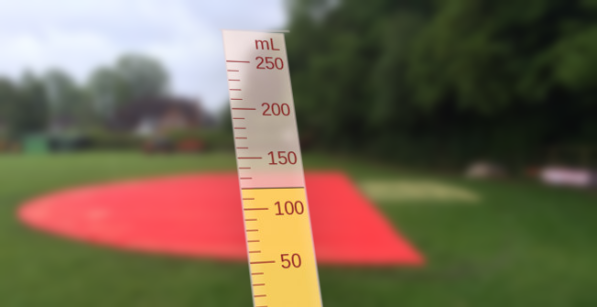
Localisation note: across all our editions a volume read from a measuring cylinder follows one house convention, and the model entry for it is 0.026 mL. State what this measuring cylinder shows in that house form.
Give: 120 mL
